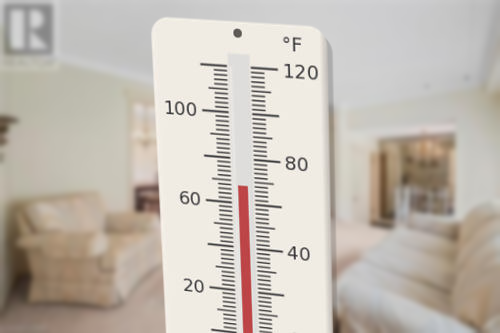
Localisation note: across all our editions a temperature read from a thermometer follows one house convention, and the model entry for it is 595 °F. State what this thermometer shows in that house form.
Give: 68 °F
